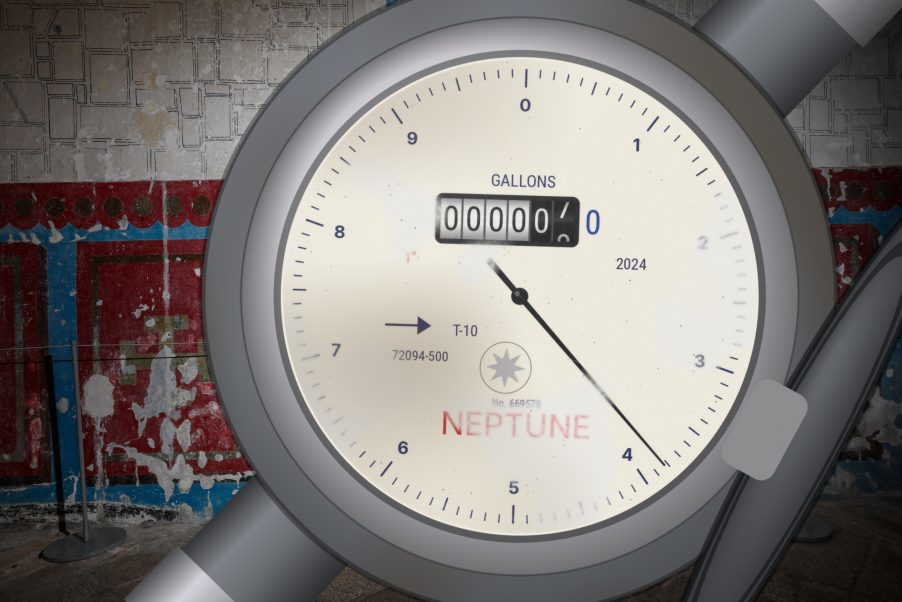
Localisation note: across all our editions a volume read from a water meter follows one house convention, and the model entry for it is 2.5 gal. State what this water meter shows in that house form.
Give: 73.8 gal
